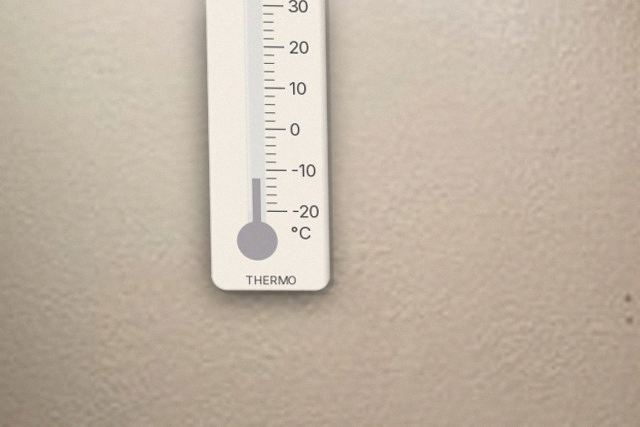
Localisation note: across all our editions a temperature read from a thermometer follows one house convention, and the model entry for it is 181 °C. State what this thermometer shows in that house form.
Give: -12 °C
